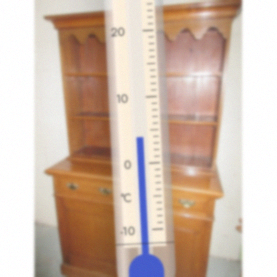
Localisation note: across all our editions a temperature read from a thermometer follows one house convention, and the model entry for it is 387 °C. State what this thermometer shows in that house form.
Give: 4 °C
